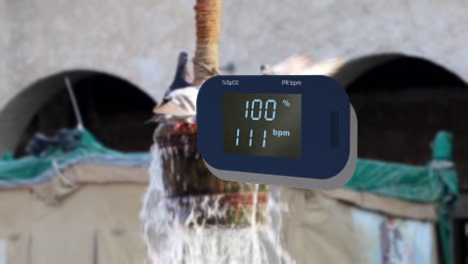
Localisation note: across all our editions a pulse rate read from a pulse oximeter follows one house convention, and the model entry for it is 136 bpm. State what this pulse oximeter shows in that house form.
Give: 111 bpm
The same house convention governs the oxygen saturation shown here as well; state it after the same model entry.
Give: 100 %
